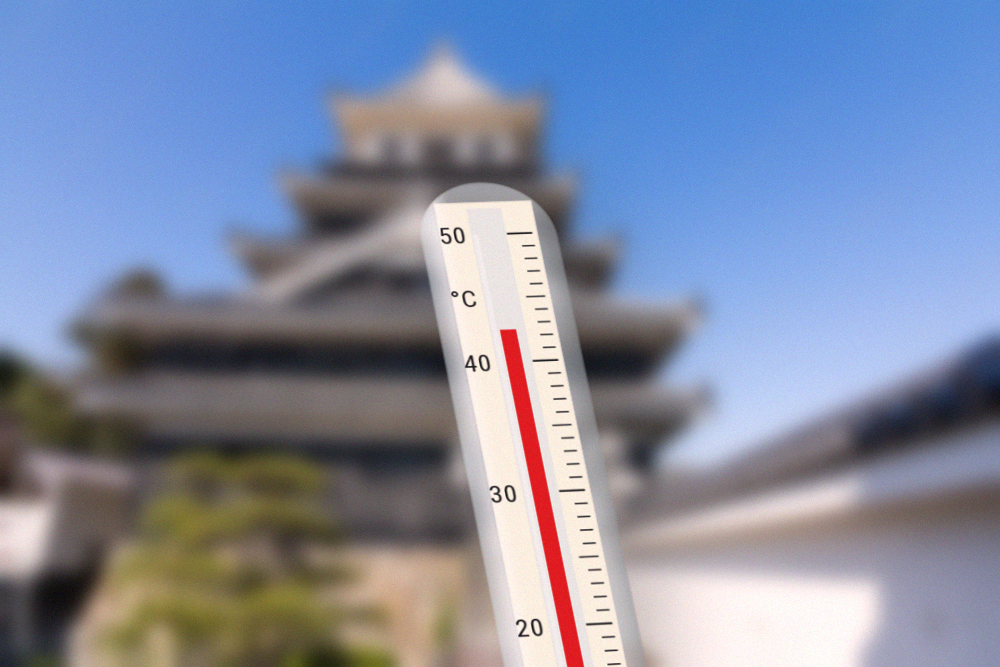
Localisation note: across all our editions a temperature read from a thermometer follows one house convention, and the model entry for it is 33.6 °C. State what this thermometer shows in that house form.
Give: 42.5 °C
